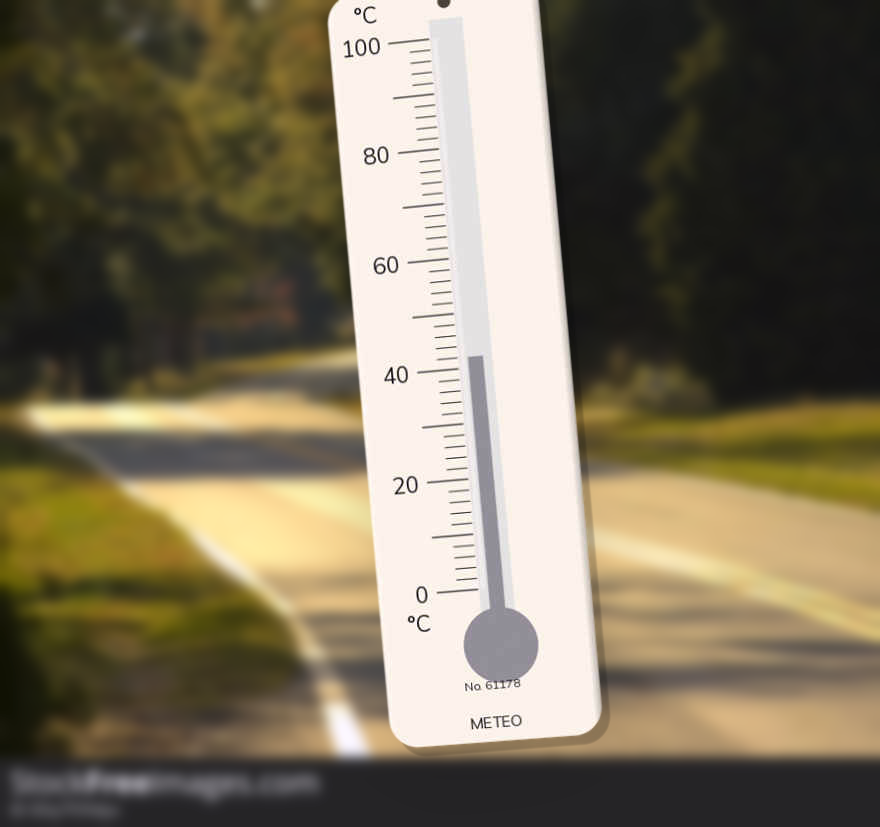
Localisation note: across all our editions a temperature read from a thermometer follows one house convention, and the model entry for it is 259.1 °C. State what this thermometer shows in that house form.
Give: 42 °C
